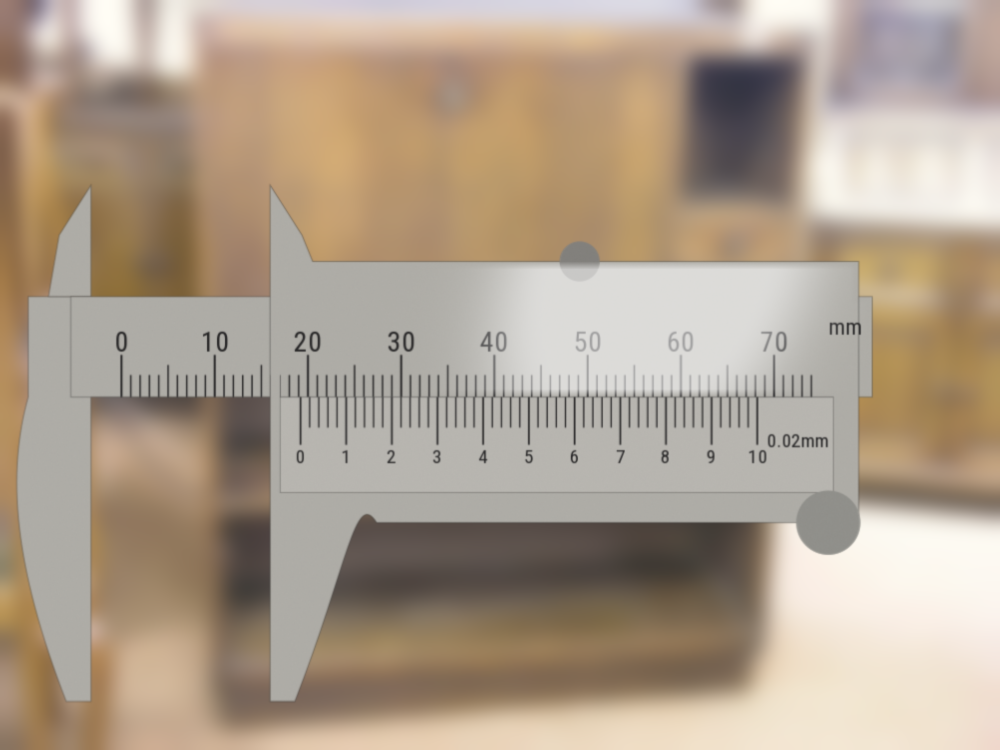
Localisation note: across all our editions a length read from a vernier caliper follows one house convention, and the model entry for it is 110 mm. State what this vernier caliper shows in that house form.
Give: 19.2 mm
